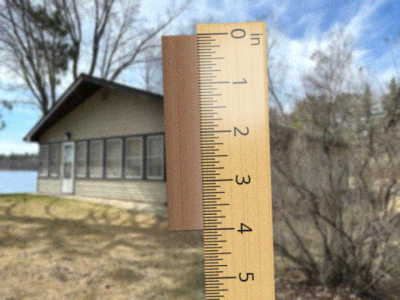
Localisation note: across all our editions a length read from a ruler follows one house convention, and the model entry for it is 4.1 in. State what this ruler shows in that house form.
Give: 4 in
